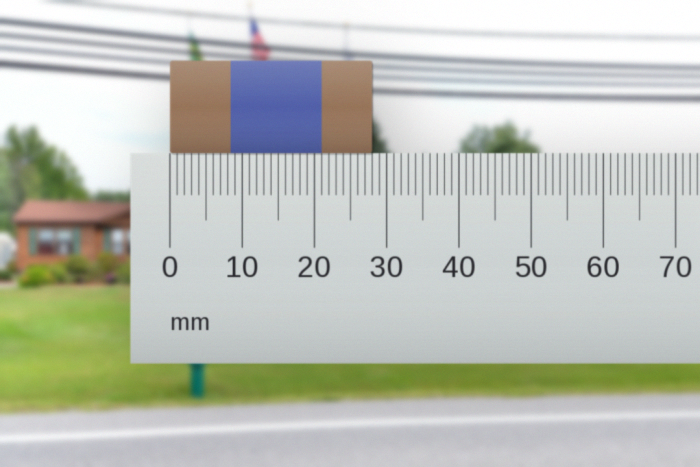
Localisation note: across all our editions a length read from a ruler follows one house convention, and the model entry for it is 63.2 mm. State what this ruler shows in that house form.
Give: 28 mm
